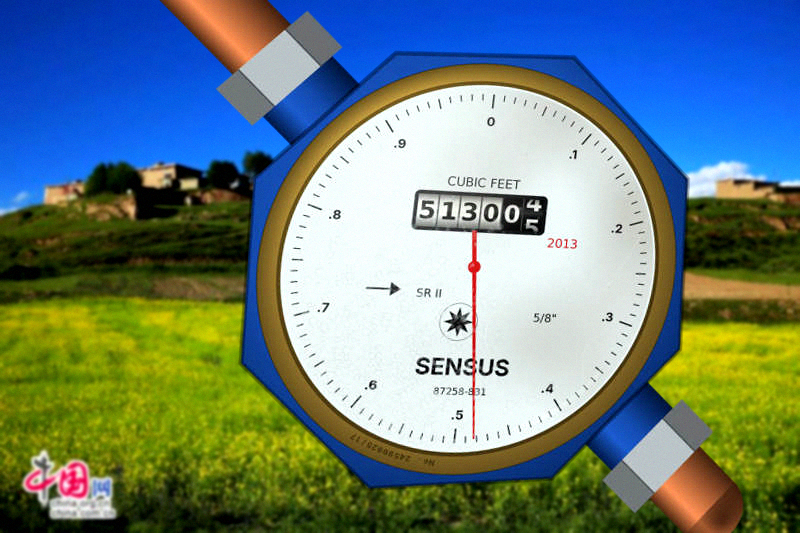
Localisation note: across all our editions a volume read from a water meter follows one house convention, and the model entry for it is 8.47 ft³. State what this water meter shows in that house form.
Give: 513004.48 ft³
